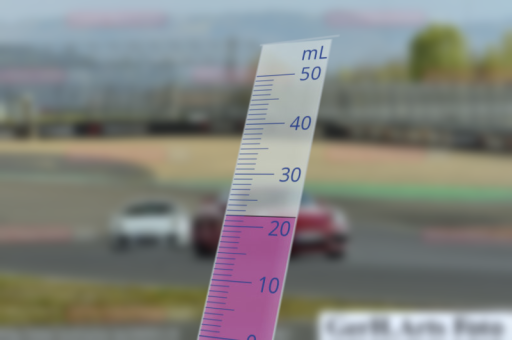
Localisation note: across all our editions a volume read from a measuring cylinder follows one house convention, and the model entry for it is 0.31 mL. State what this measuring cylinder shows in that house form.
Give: 22 mL
